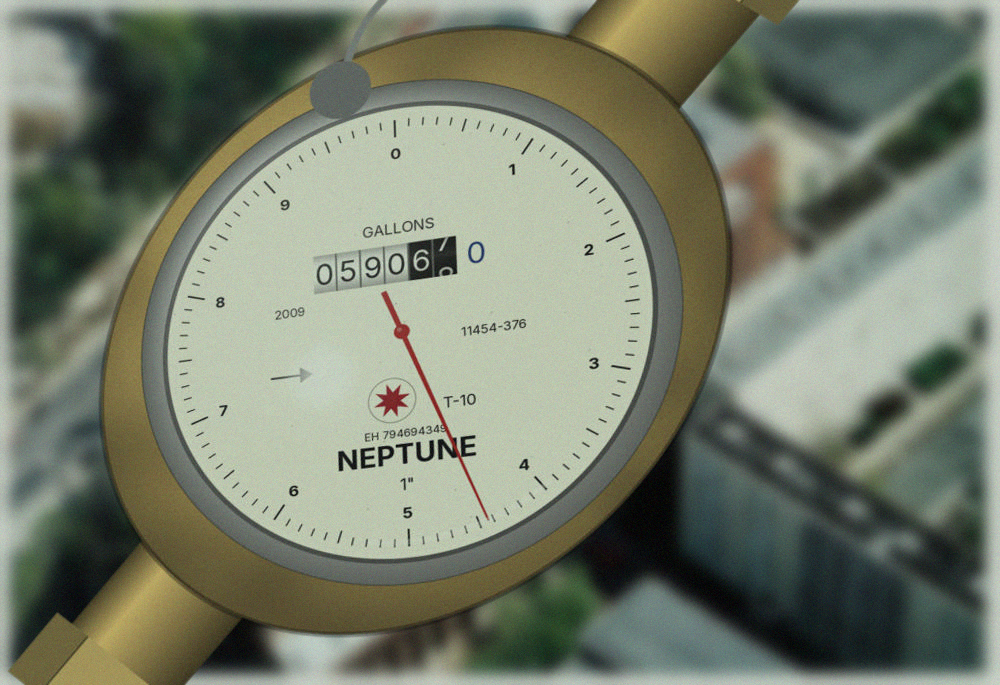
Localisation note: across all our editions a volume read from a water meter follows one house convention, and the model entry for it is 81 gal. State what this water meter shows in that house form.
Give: 590674.4 gal
